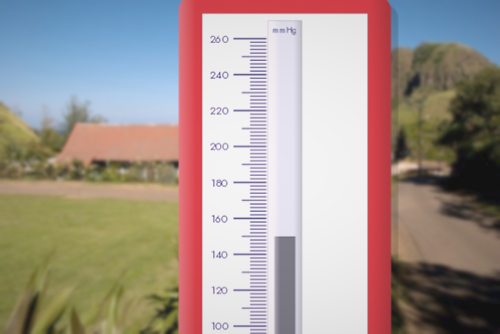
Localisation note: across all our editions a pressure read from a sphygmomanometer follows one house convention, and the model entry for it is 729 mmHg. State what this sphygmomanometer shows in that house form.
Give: 150 mmHg
